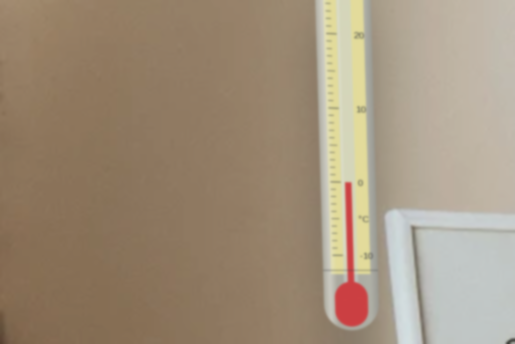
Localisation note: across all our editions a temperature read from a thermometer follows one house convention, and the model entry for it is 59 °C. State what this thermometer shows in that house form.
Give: 0 °C
